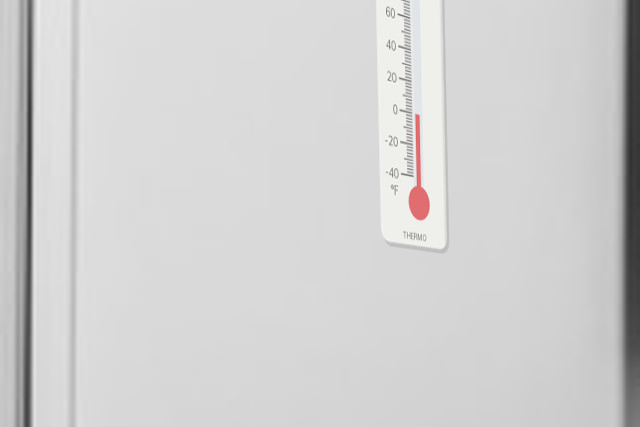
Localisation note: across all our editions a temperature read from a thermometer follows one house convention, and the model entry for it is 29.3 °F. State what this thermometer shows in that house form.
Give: 0 °F
